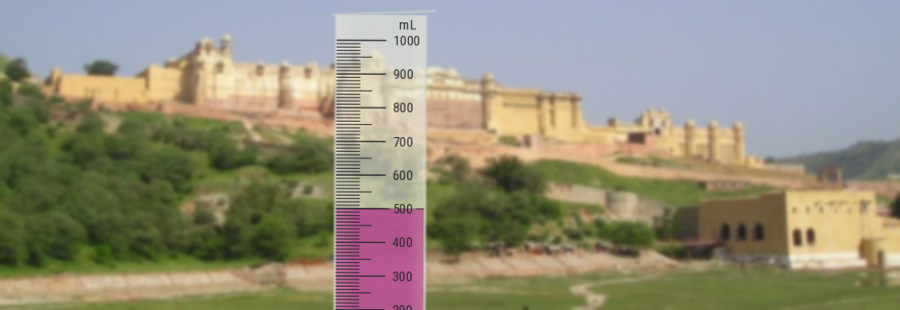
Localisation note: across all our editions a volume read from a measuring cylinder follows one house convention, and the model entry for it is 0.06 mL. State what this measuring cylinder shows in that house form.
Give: 500 mL
